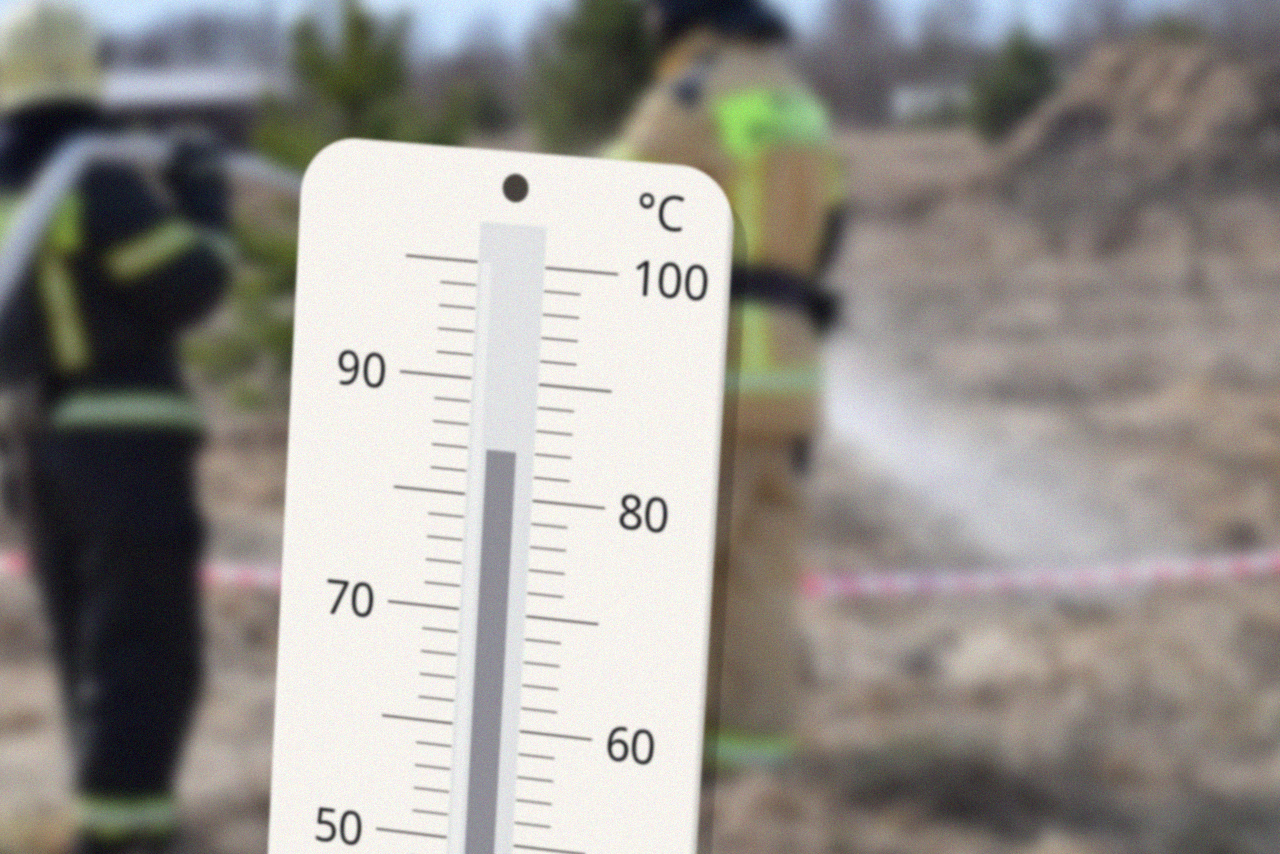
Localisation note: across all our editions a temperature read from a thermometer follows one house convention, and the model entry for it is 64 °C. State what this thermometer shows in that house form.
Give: 84 °C
